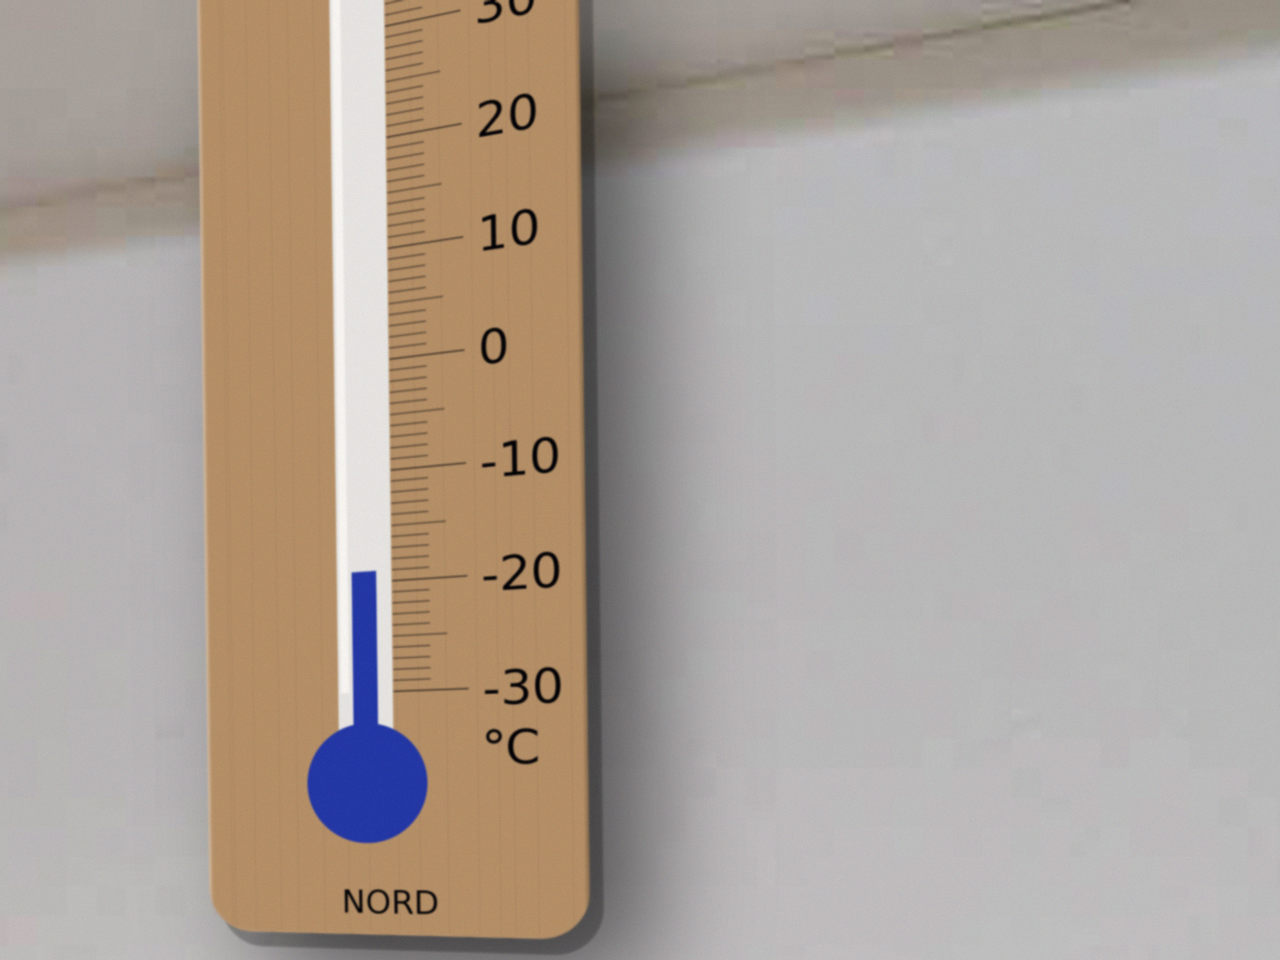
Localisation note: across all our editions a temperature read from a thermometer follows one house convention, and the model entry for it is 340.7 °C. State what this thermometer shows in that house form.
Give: -19 °C
